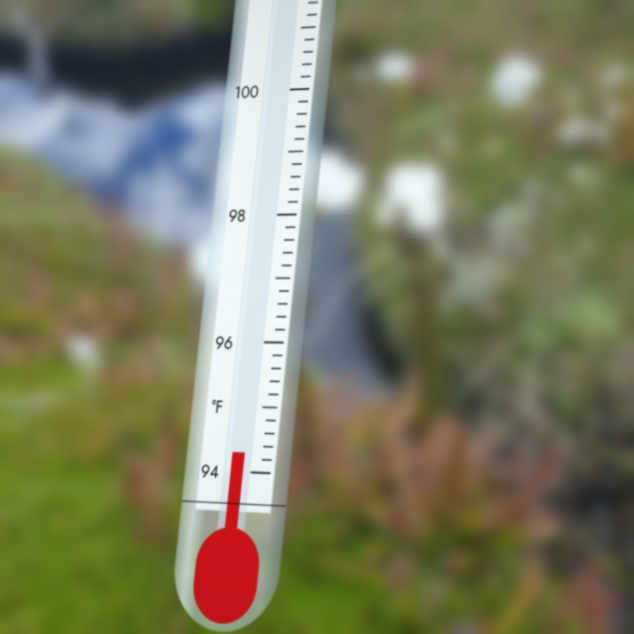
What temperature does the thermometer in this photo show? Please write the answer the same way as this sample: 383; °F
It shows 94.3; °F
